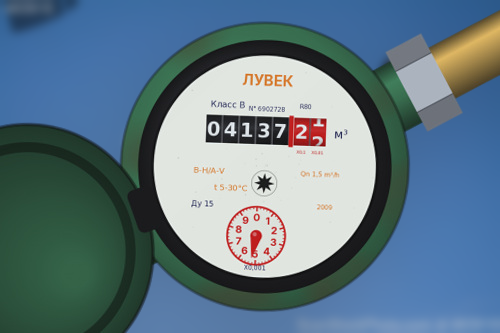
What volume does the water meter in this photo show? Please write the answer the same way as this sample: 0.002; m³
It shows 4137.215; m³
